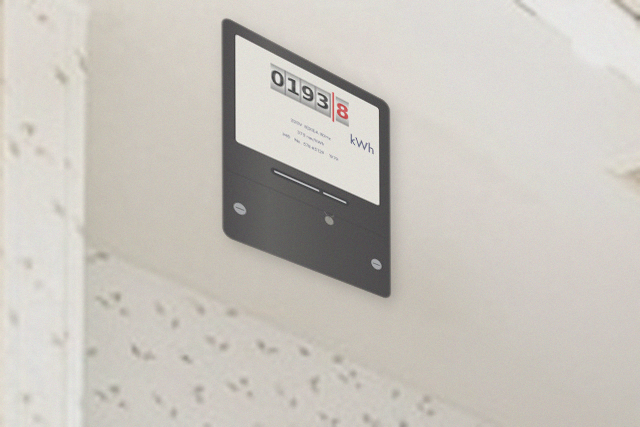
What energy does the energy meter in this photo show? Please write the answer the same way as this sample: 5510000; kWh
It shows 193.8; kWh
